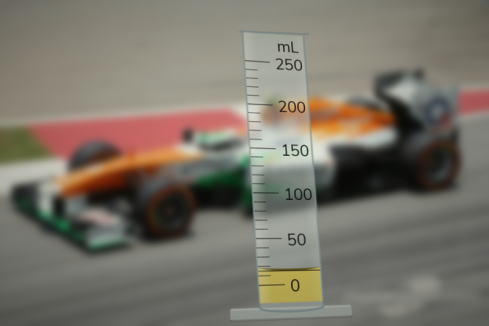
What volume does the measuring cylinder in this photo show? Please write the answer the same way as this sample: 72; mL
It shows 15; mL
